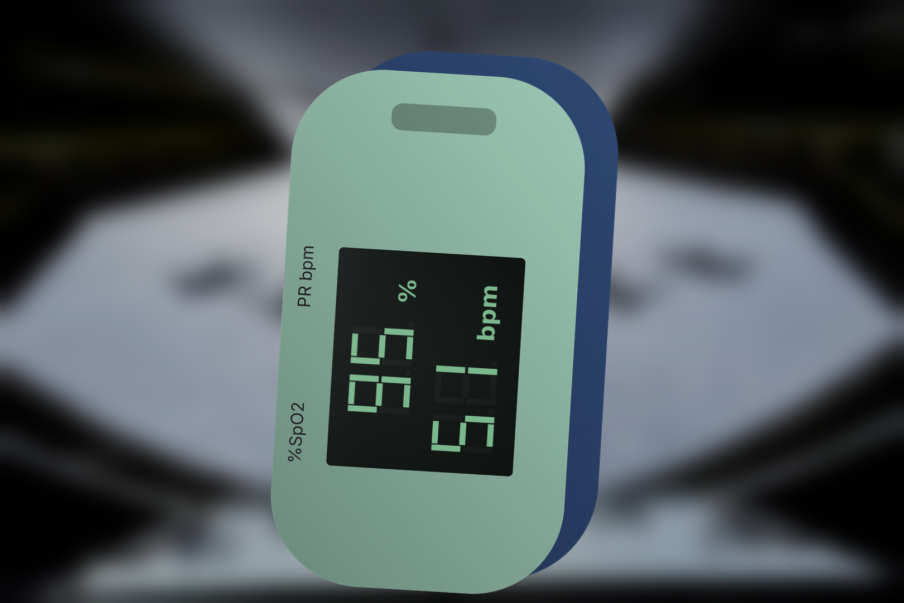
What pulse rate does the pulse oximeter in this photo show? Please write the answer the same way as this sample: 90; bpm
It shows 51; bpm
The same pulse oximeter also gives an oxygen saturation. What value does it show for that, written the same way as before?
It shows 95; %
